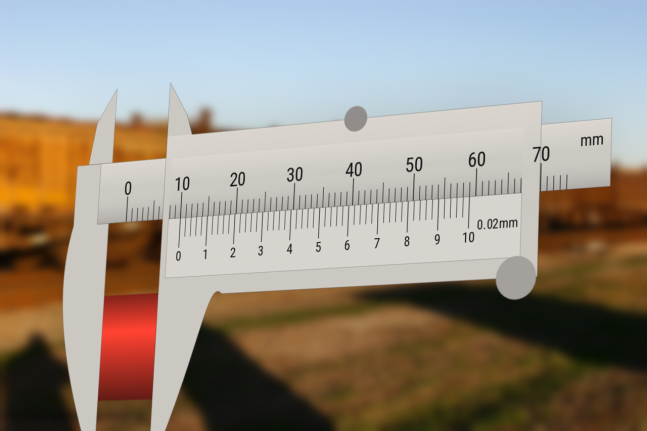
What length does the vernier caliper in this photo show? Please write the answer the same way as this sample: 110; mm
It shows 10.0; mm
